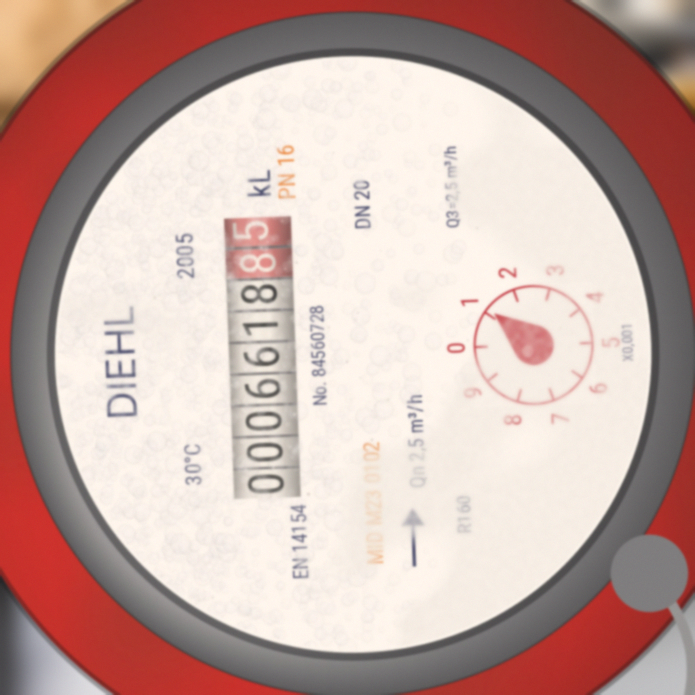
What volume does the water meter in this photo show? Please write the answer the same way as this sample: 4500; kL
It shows 6618.851; kL
